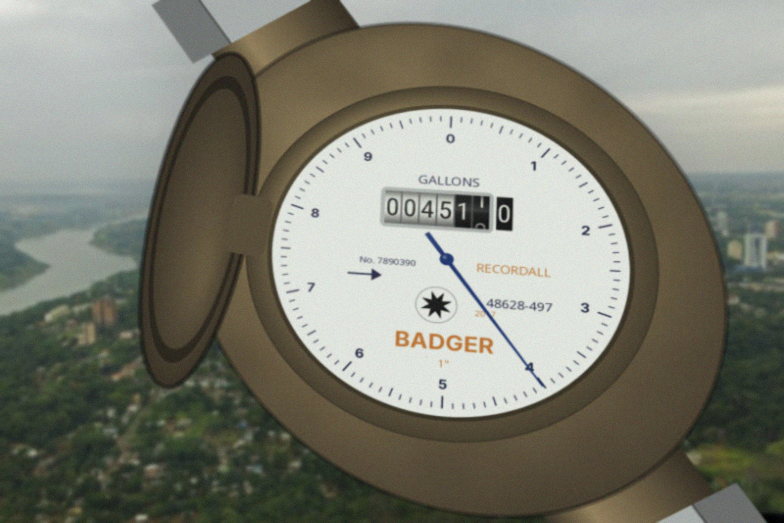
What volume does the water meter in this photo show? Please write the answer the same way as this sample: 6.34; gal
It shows 45114.0; gal
